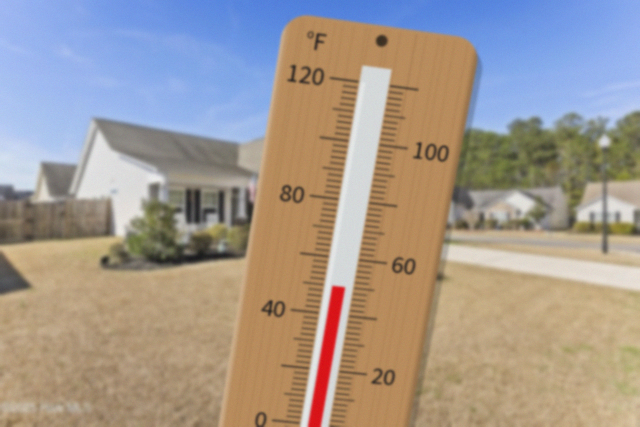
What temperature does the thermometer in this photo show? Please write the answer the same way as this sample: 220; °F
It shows 50; °F
